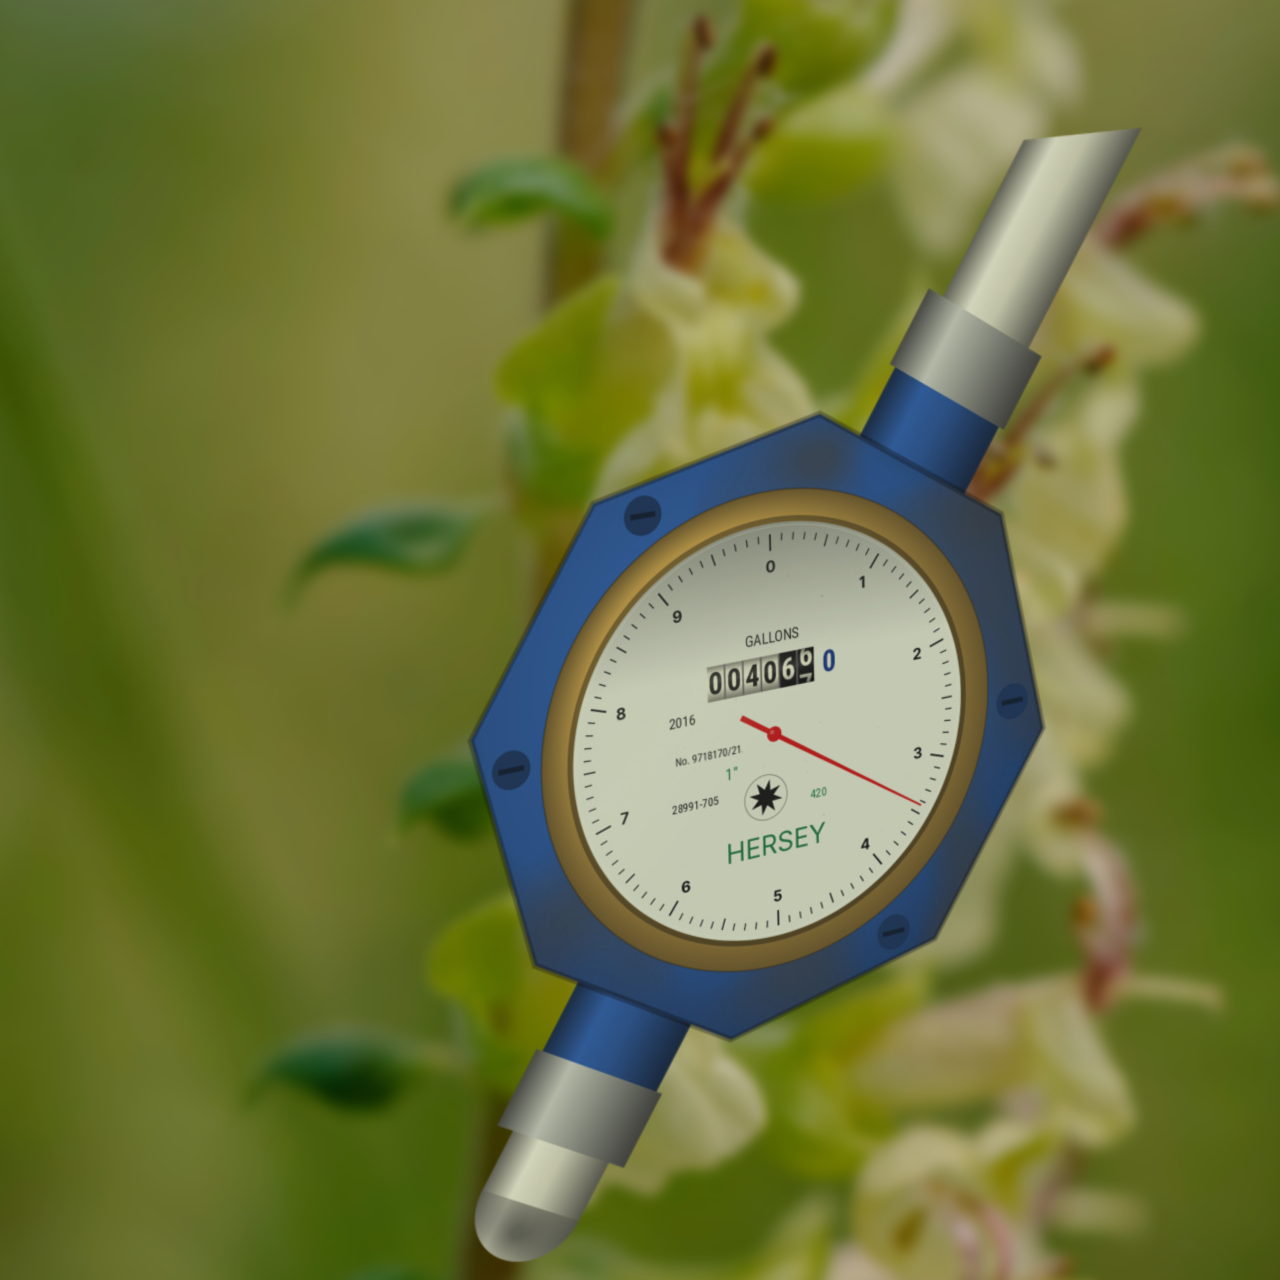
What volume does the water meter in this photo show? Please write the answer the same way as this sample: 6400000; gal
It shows 40663.4; gal
